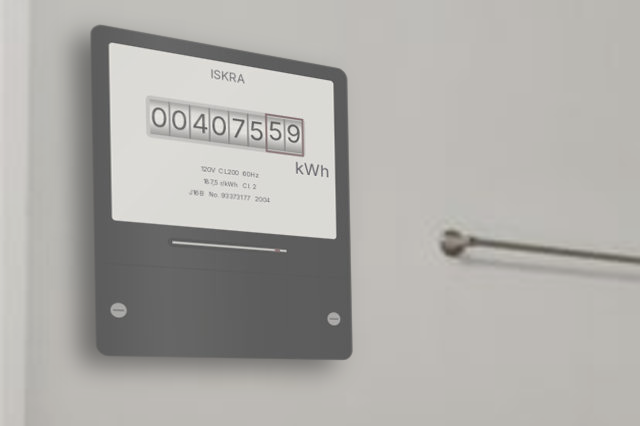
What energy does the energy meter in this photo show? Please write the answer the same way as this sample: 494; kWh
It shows 4075.59; kWh
